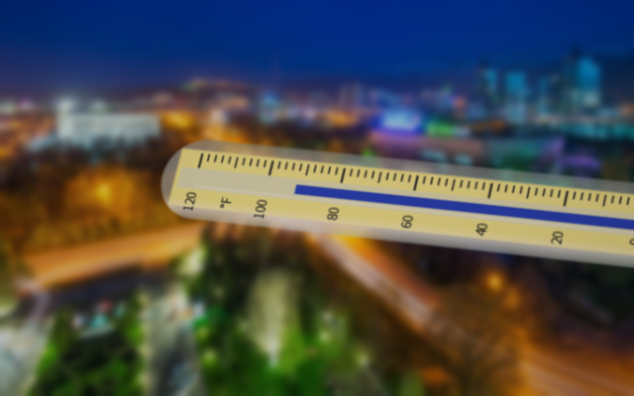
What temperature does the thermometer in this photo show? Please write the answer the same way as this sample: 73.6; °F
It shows 92; °F
